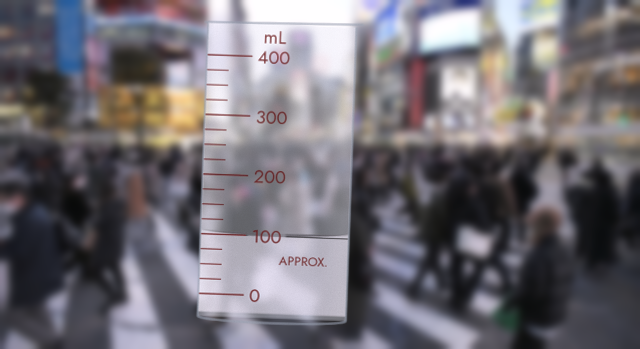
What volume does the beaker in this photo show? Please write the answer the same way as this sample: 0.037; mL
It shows 100; mL
